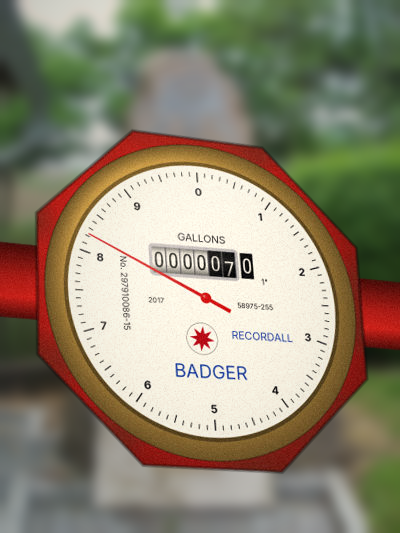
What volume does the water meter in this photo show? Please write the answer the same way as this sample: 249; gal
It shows 68.2; gal
